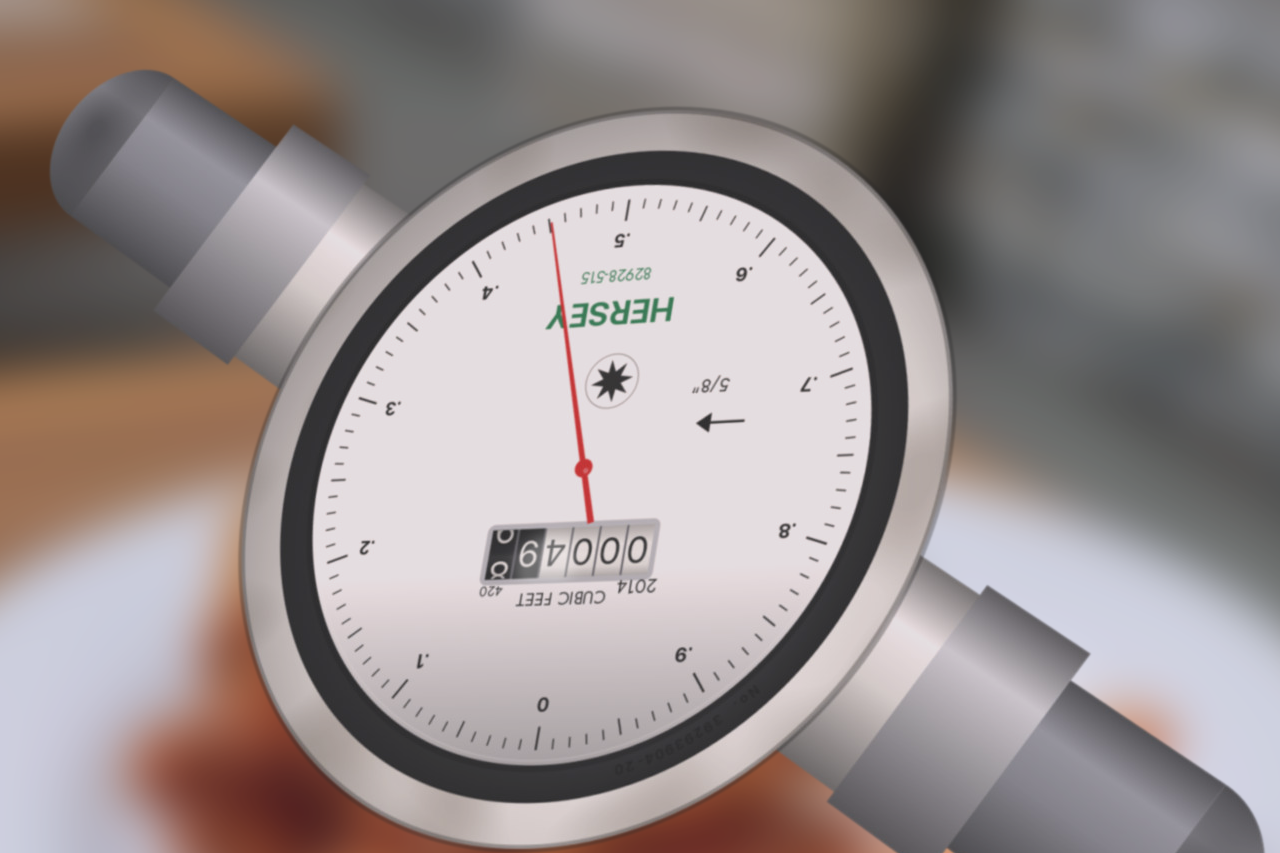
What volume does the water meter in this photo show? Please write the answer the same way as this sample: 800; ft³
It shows 498.45; ft³
